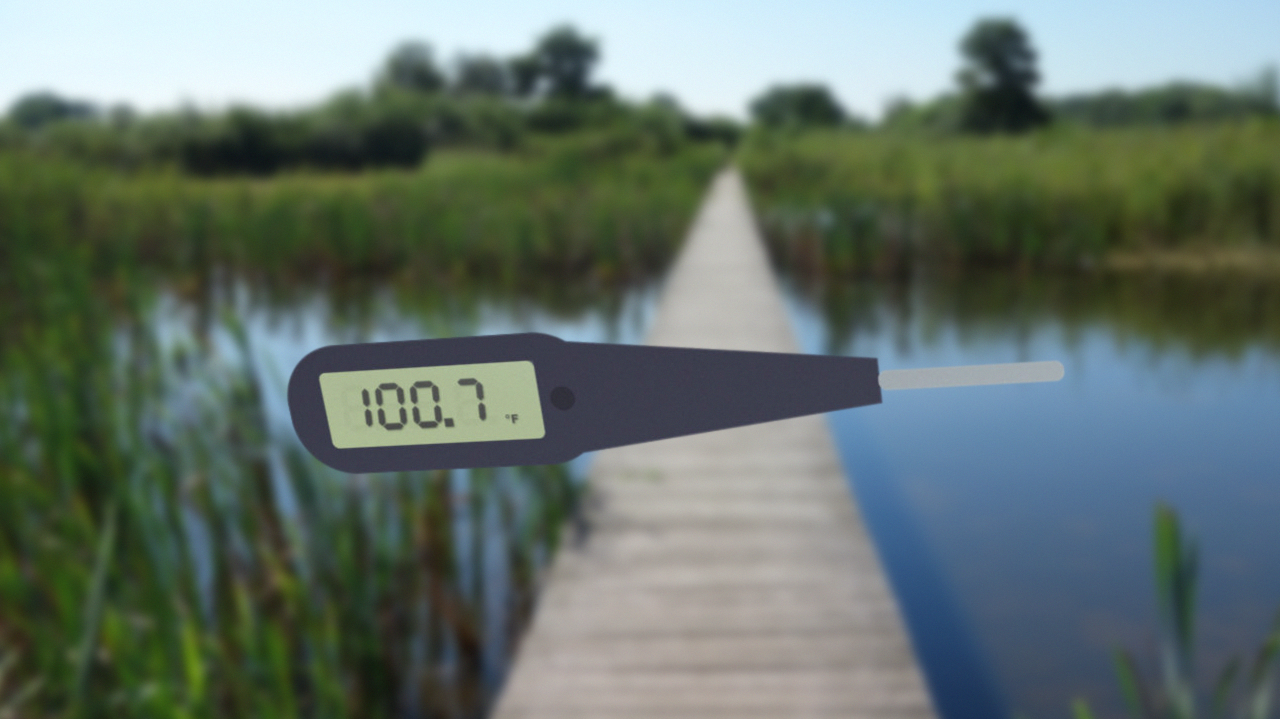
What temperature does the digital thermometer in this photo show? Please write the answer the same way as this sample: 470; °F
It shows 100.7; °F
